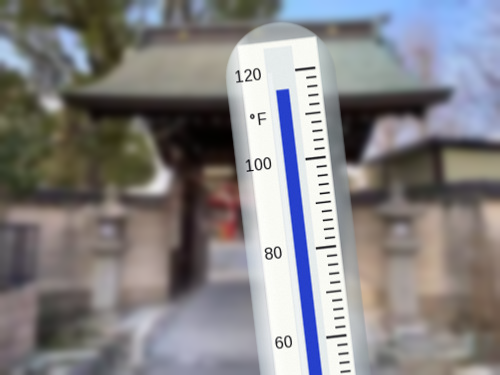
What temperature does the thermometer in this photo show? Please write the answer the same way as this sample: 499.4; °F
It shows 116; °F
